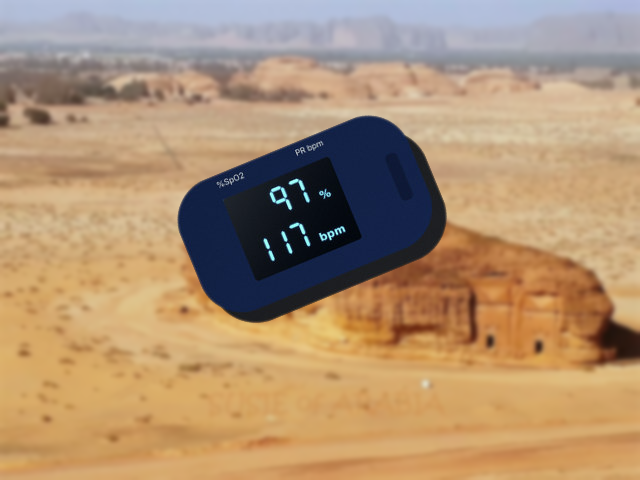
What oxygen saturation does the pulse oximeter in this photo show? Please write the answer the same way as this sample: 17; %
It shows 97; %
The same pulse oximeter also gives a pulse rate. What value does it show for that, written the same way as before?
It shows 117; bpm
